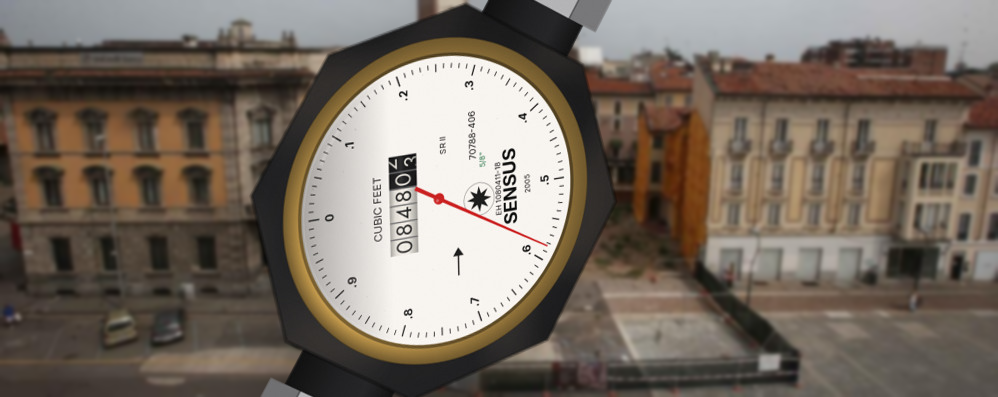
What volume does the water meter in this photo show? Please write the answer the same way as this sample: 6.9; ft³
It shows 84802.58; ft³
